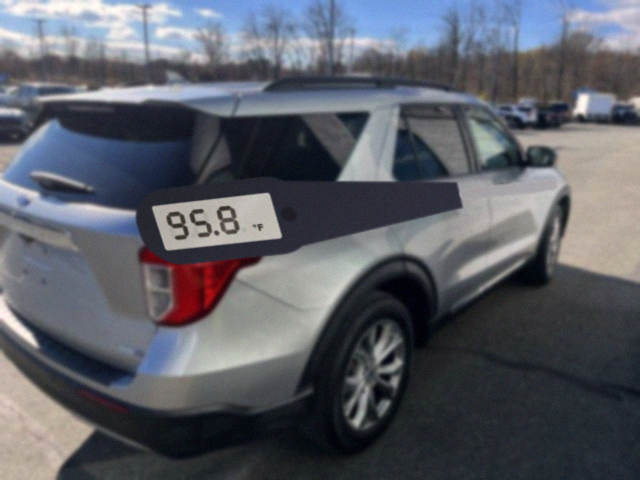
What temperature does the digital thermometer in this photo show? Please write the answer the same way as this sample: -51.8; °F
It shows 95.8; °F
